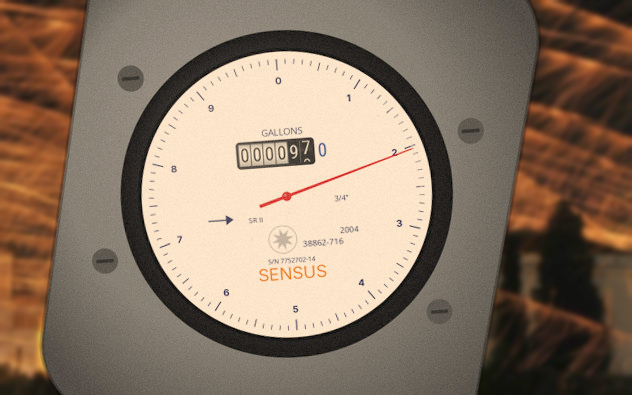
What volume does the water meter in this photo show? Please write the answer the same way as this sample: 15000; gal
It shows 972.0; gal
